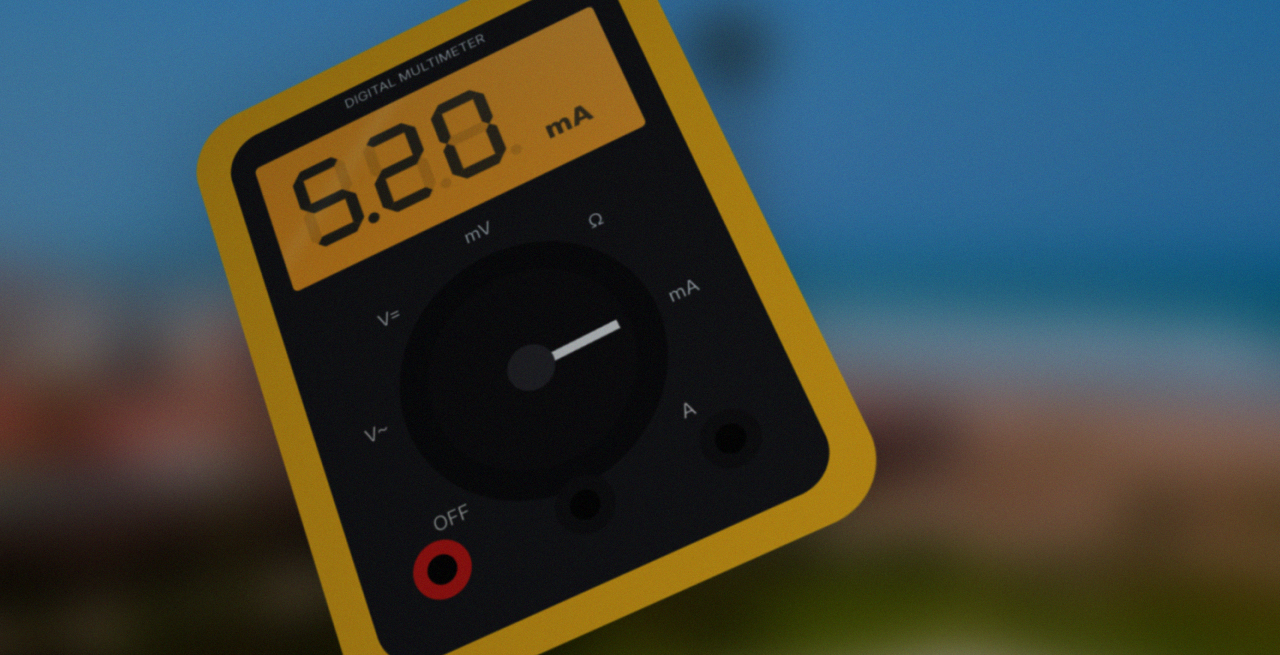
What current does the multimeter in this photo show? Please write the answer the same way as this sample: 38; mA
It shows 5.20; mA
